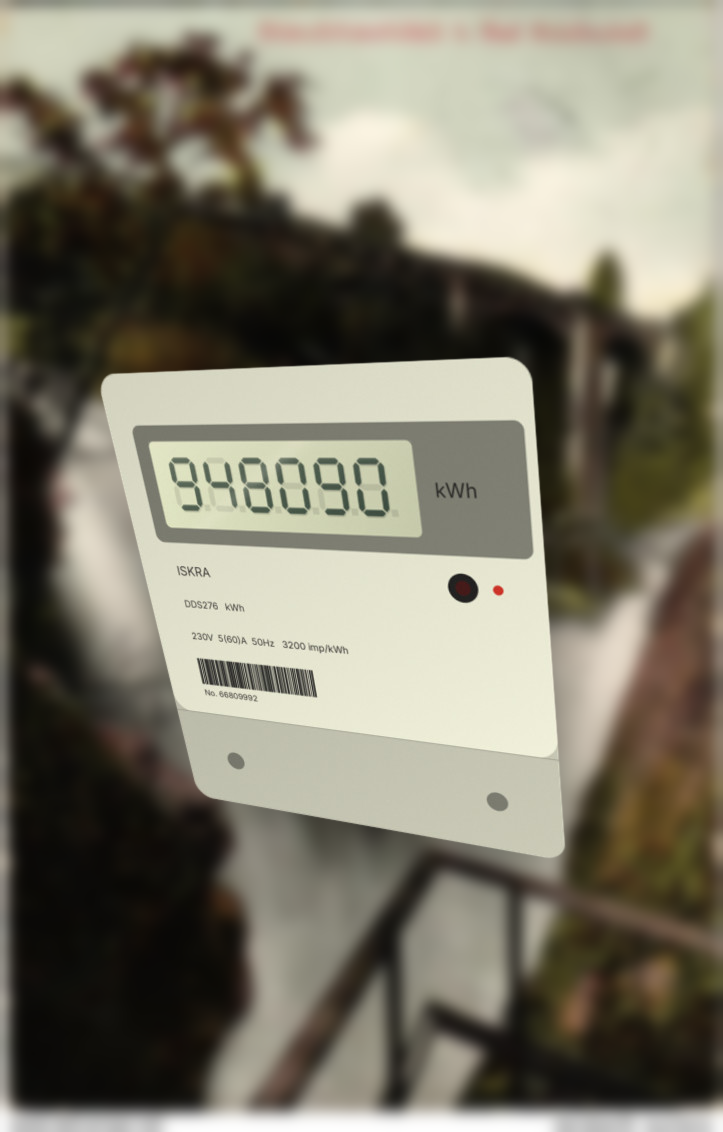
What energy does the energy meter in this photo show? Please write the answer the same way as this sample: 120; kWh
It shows 948090; kWh
